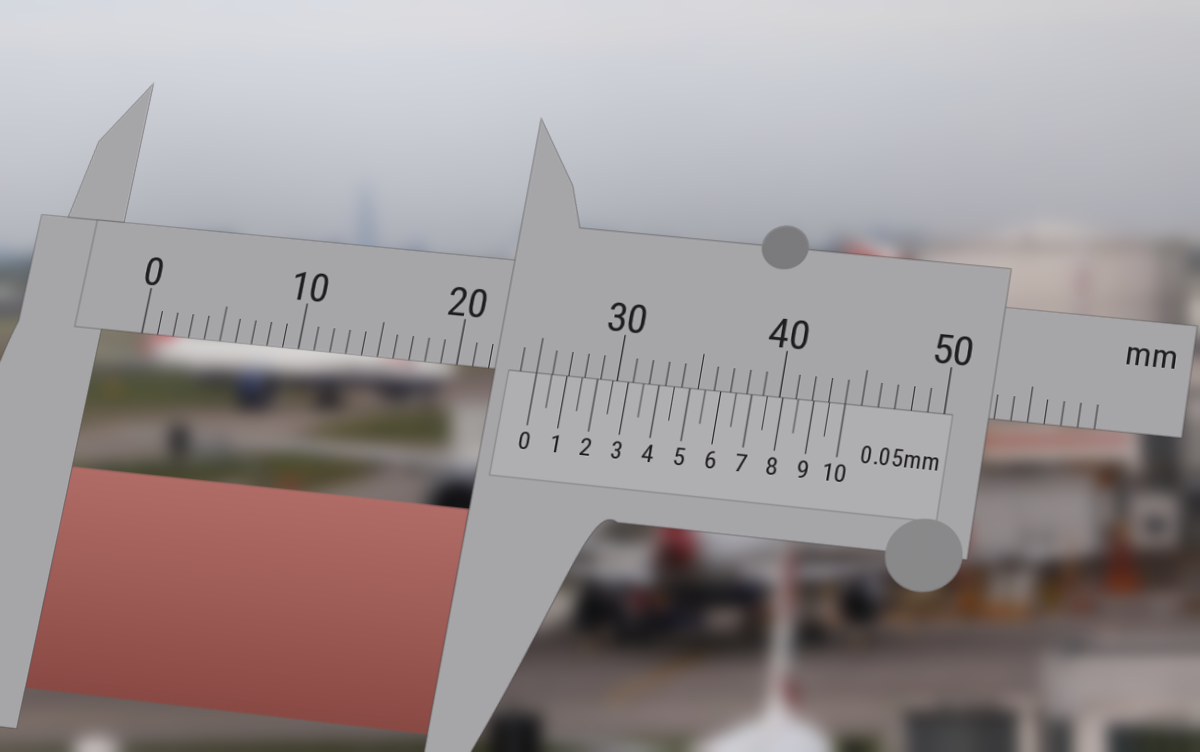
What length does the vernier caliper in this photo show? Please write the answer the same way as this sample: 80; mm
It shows 25.0; mm
